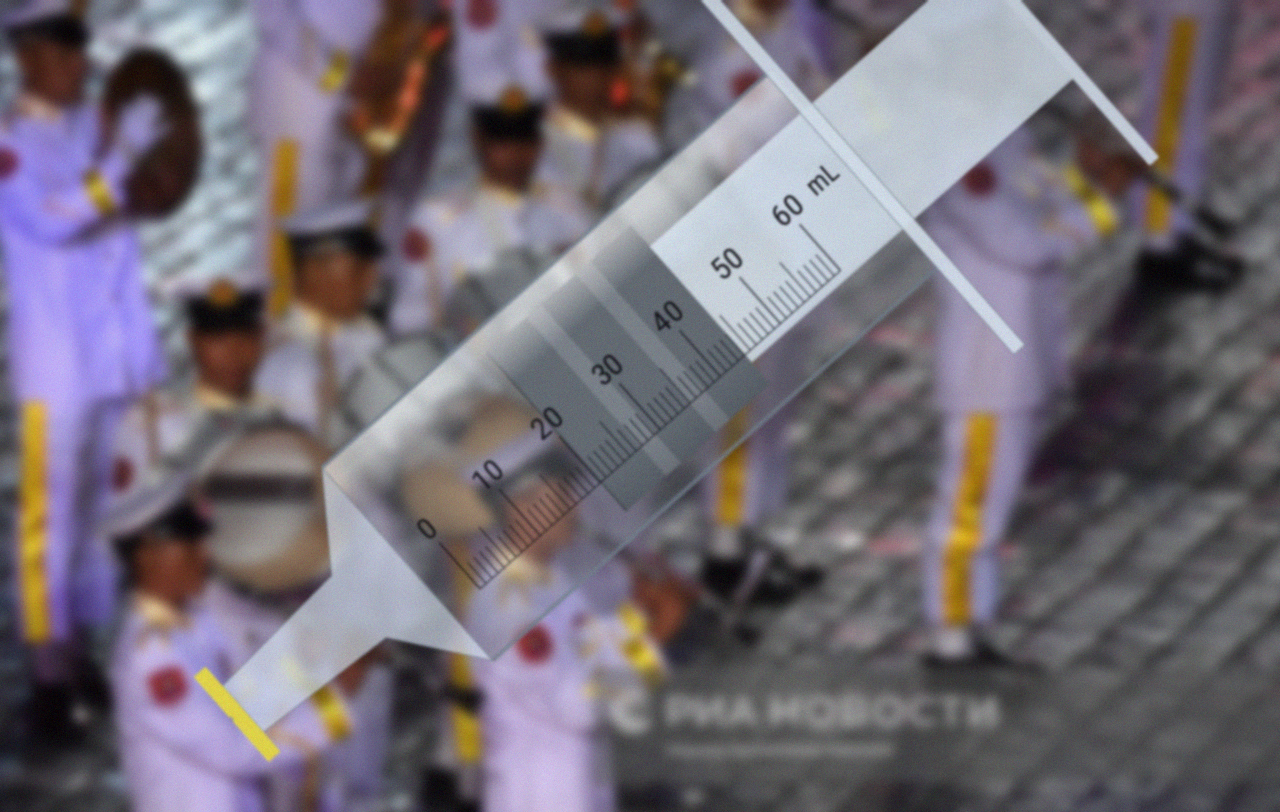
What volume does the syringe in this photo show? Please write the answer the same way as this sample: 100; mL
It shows 20; mL
